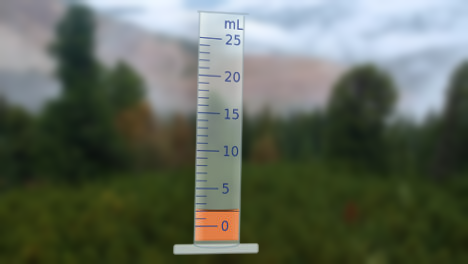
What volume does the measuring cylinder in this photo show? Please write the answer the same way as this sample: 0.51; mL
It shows 2; mL
